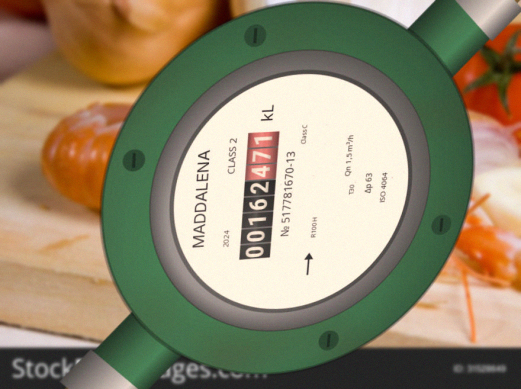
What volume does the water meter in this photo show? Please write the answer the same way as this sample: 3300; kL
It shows 162.471; kL
